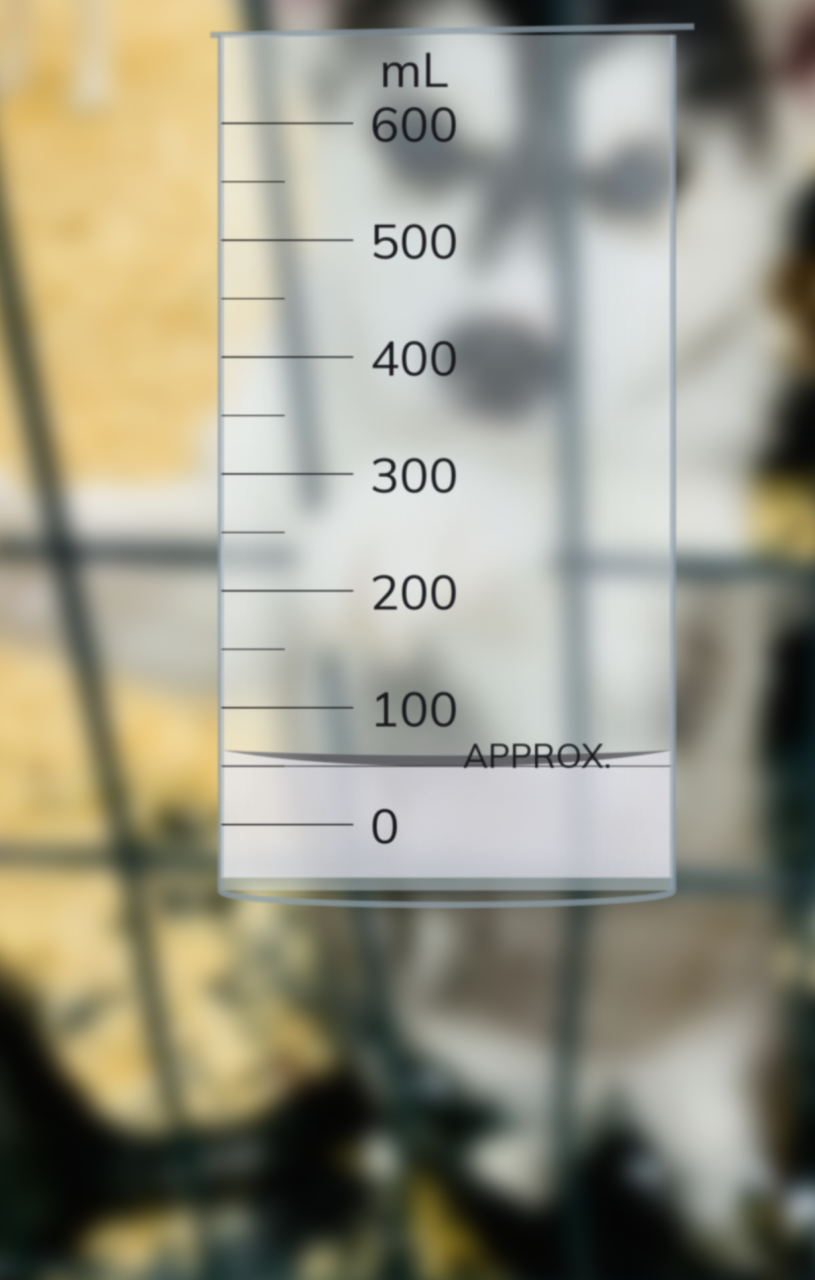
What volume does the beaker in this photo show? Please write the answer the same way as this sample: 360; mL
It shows 50; mL
